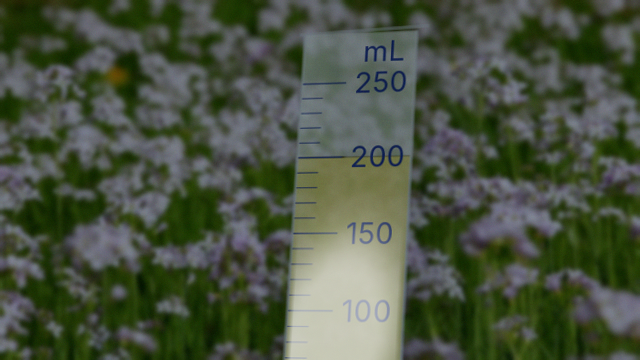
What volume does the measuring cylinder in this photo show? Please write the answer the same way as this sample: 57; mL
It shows 200; mL
